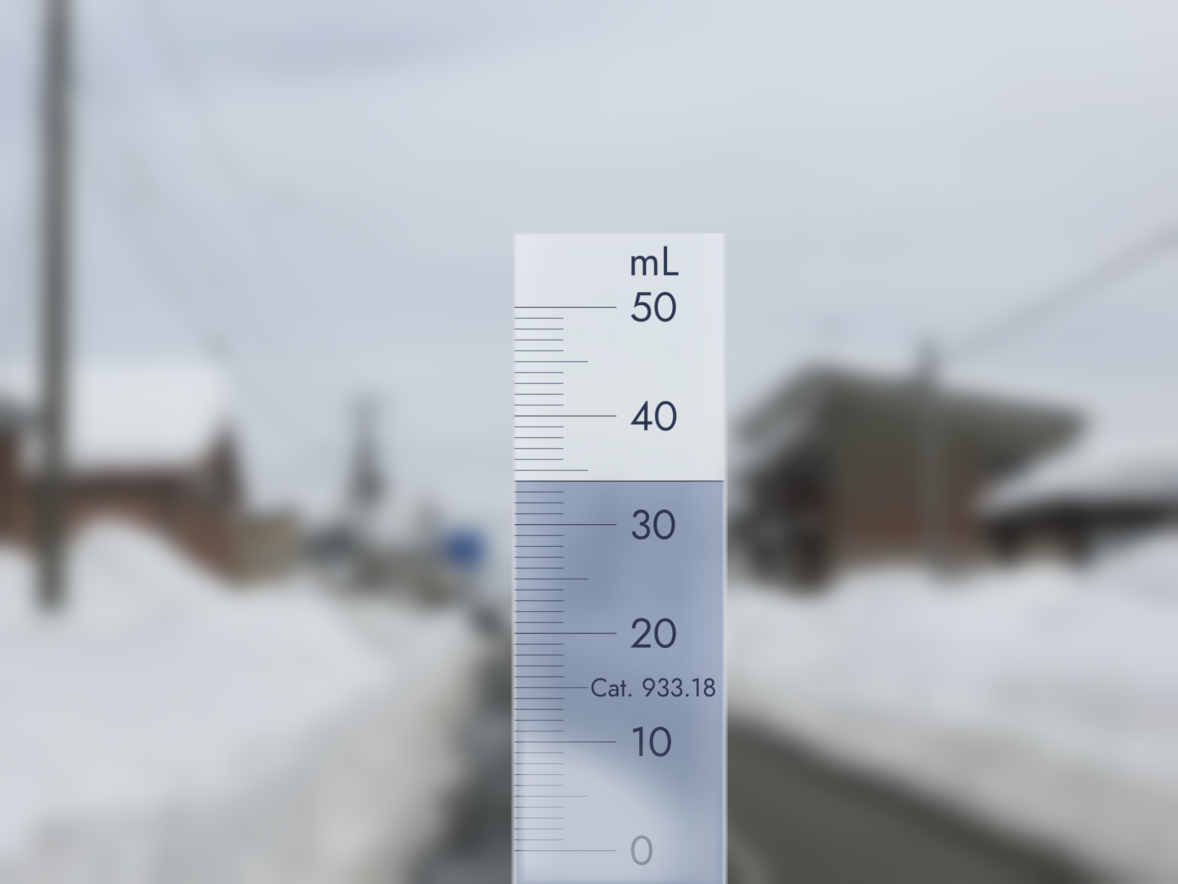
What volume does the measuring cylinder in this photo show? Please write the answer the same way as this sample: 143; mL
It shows 34; mL
